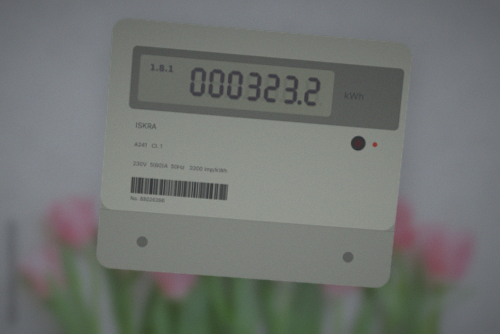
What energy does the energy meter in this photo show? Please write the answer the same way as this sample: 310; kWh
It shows 323.2; kWh
